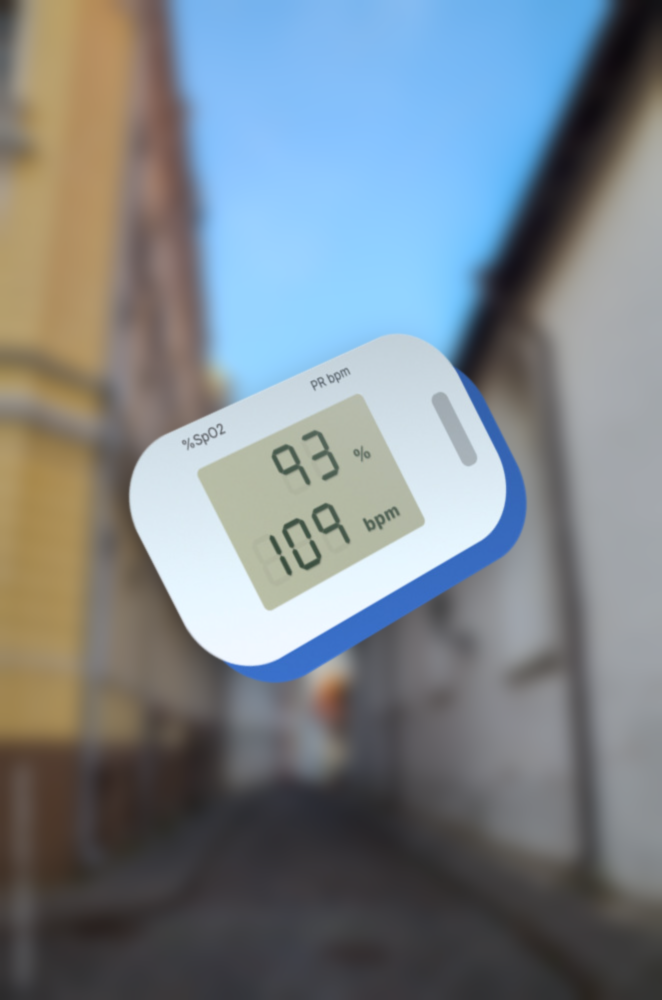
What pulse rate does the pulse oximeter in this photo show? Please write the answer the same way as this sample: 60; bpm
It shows 109; bpm
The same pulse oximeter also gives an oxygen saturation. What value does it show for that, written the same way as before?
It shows 93; %
